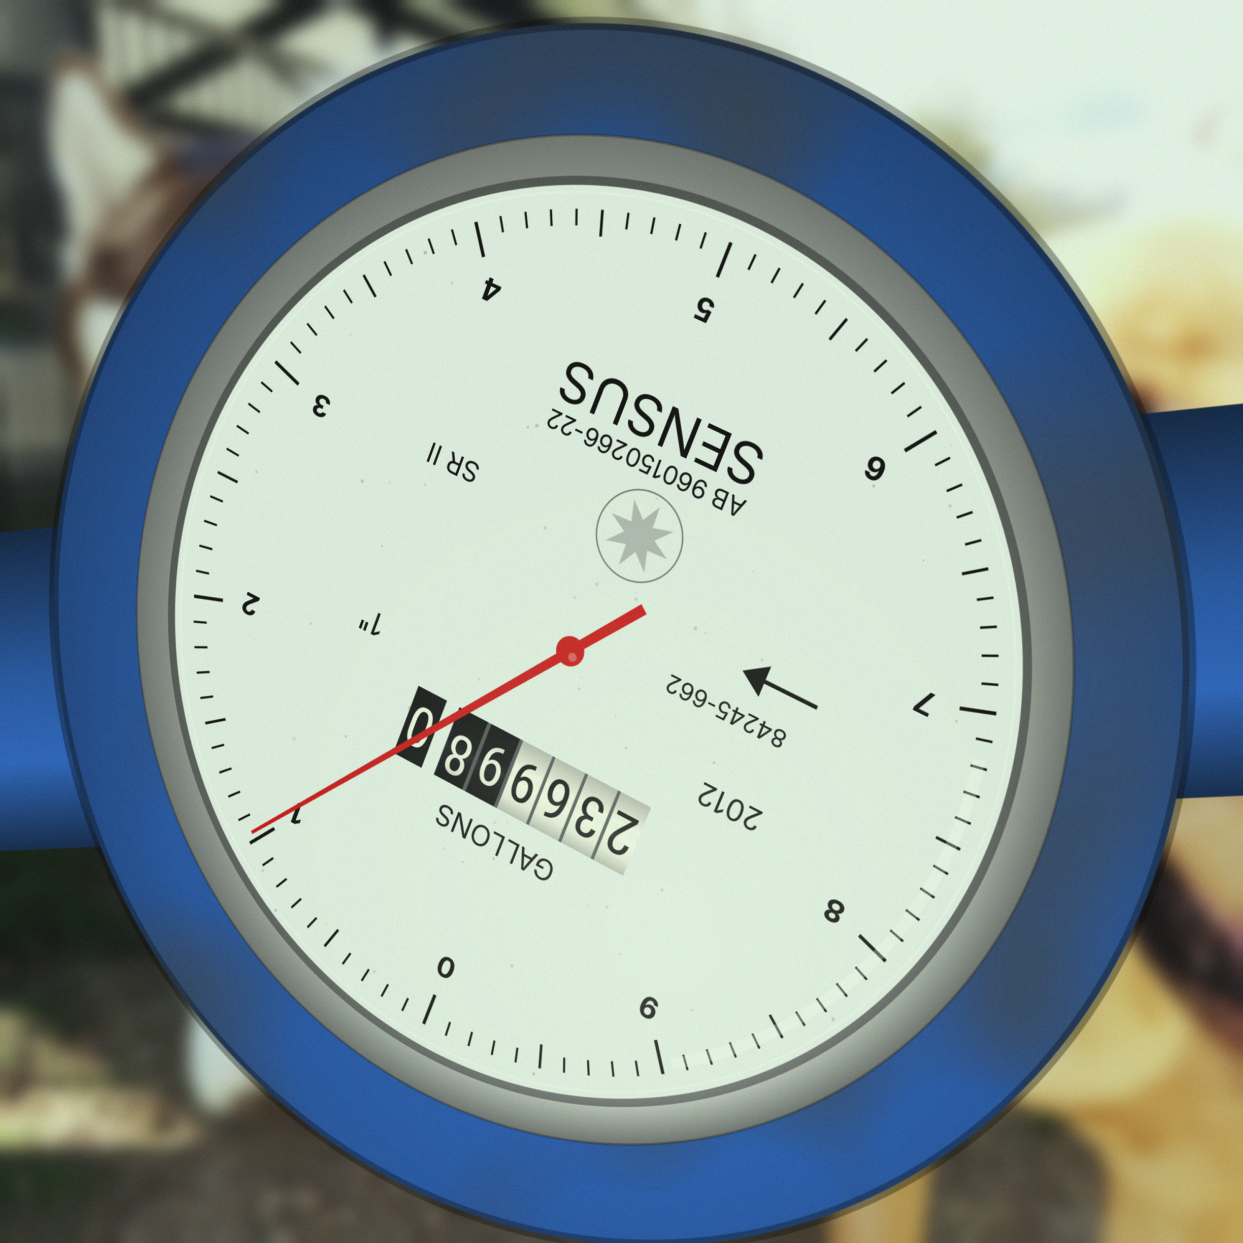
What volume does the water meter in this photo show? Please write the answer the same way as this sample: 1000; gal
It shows 2369981.0; gal
